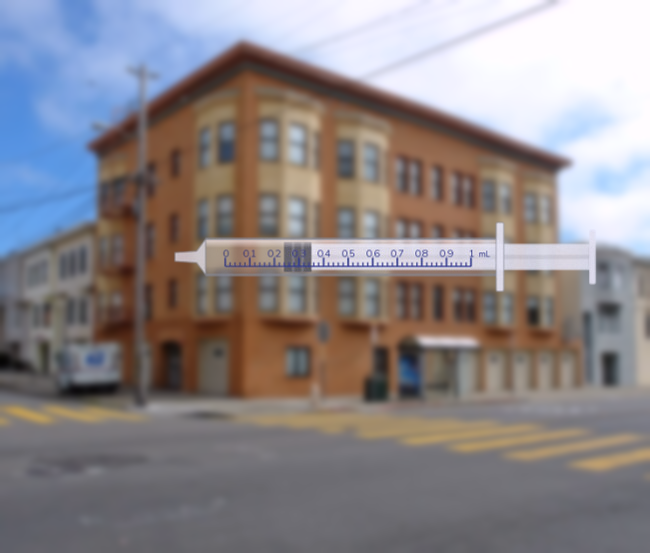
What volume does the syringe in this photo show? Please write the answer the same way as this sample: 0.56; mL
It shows 0.24; mL
